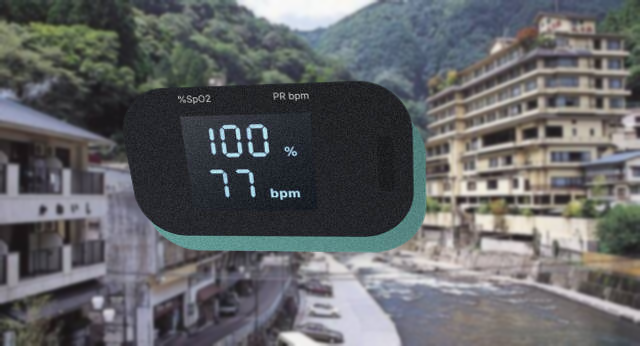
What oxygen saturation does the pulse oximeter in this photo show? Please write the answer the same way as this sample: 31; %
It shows 100; %
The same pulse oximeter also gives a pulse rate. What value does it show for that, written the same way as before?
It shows 77; bpm
